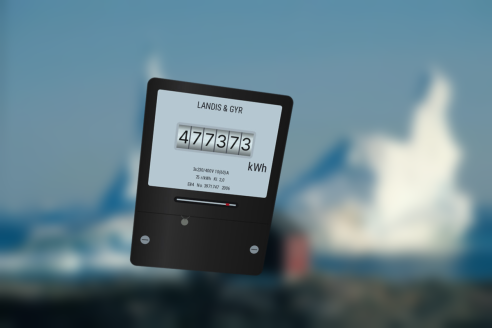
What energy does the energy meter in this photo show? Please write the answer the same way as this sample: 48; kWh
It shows 477373; kWh
